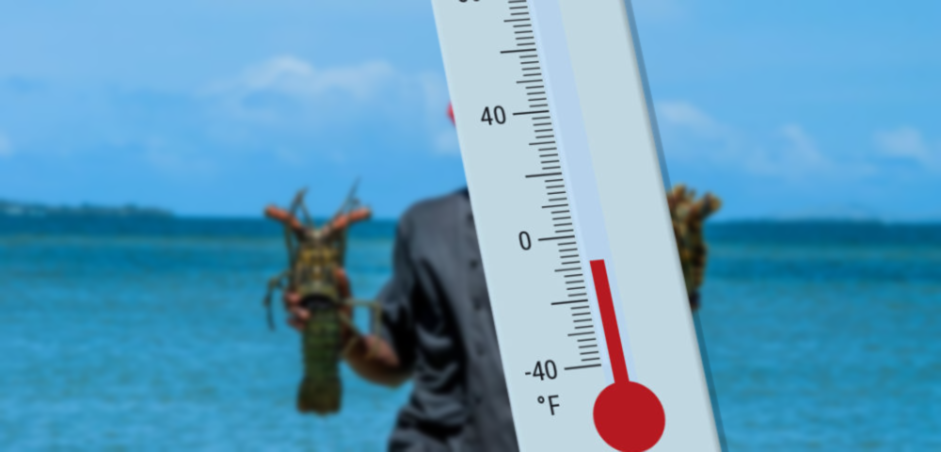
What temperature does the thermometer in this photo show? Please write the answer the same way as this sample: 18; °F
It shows -8; °F
